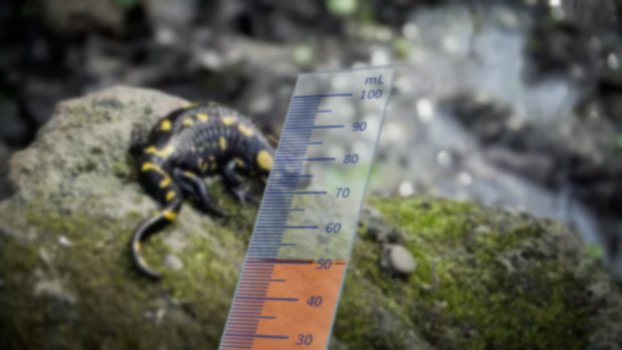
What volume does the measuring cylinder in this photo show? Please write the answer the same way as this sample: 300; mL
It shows 50; mL
